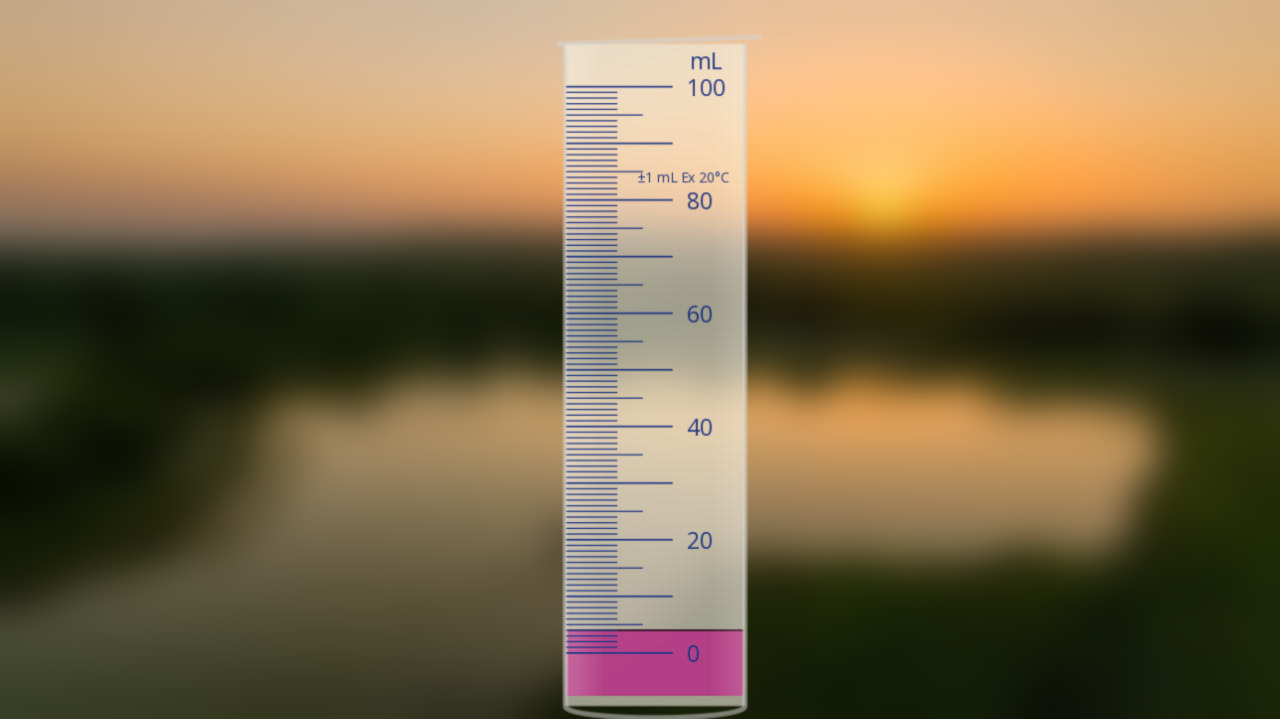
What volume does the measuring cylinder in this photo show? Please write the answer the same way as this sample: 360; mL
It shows 4; mL
